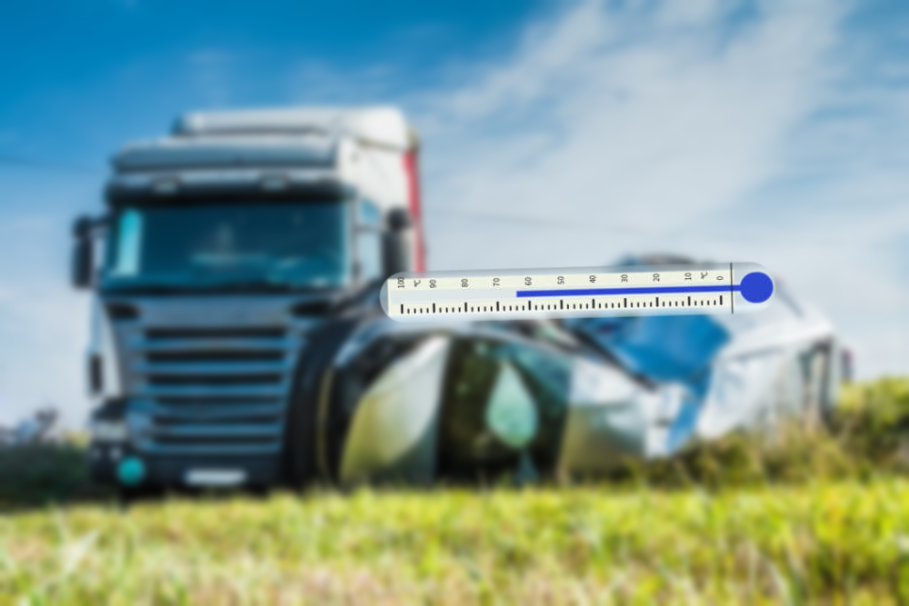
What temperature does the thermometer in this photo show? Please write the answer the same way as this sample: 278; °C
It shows 64; °C
